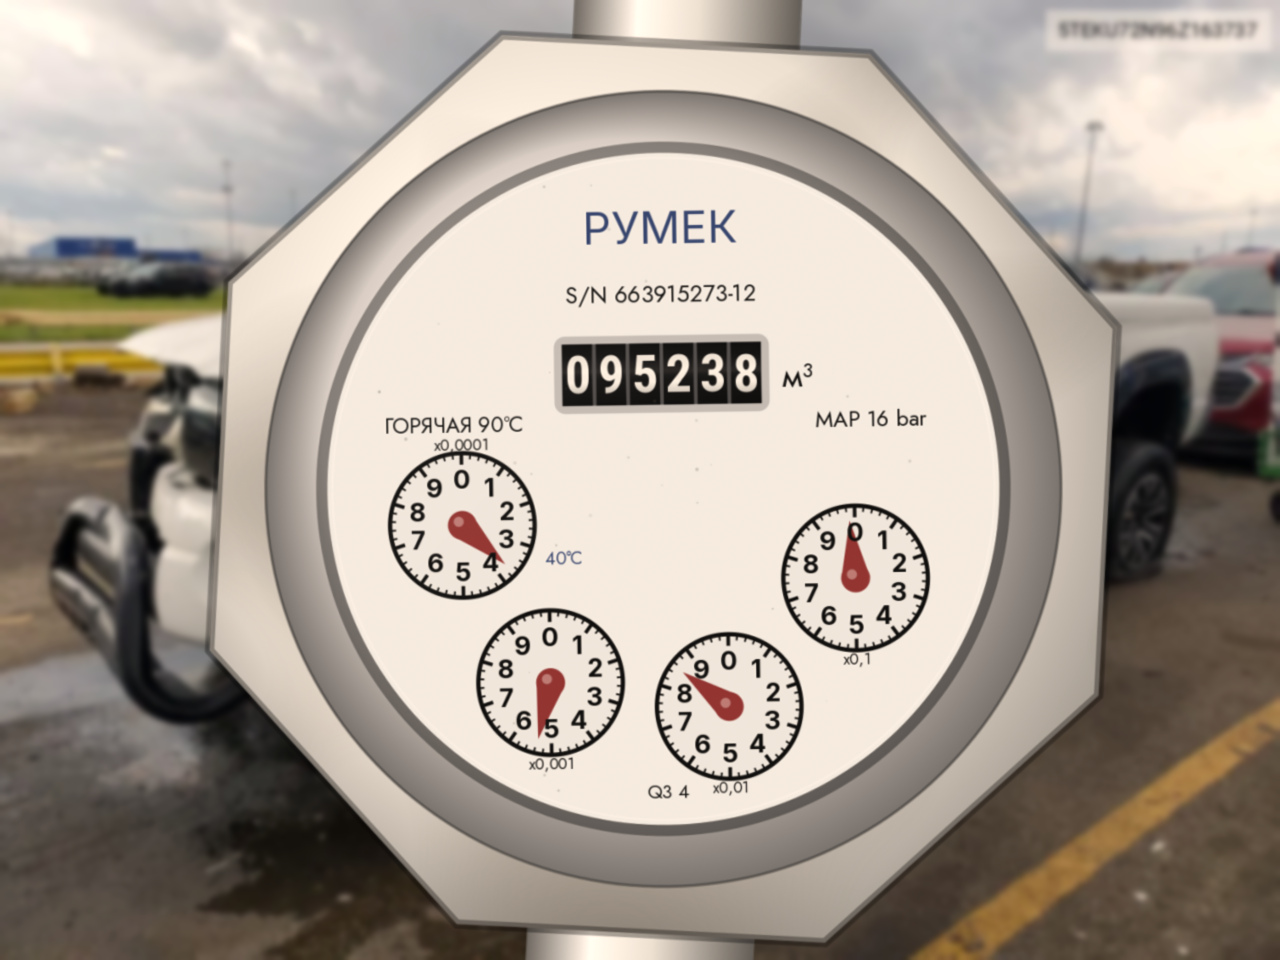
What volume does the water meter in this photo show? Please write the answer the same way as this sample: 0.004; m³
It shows 95237.9853; m³
